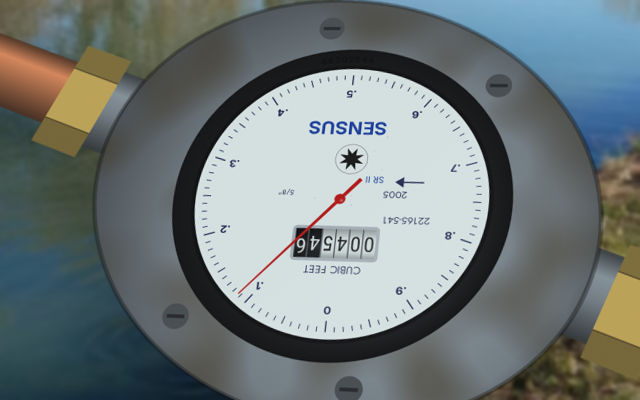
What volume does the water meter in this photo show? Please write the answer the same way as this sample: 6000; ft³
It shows 4546.11; ft³
